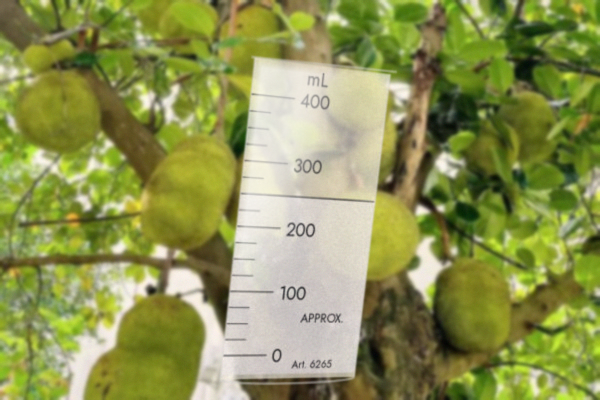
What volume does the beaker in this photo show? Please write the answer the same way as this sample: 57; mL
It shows 250; mL
